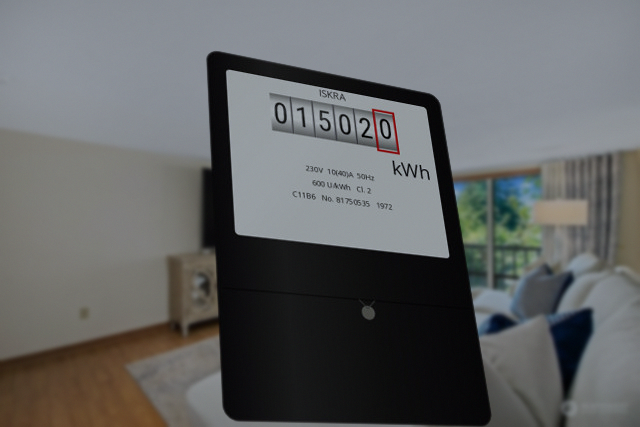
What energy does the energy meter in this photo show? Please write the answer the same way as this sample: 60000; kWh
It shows 1502.0; kWh
